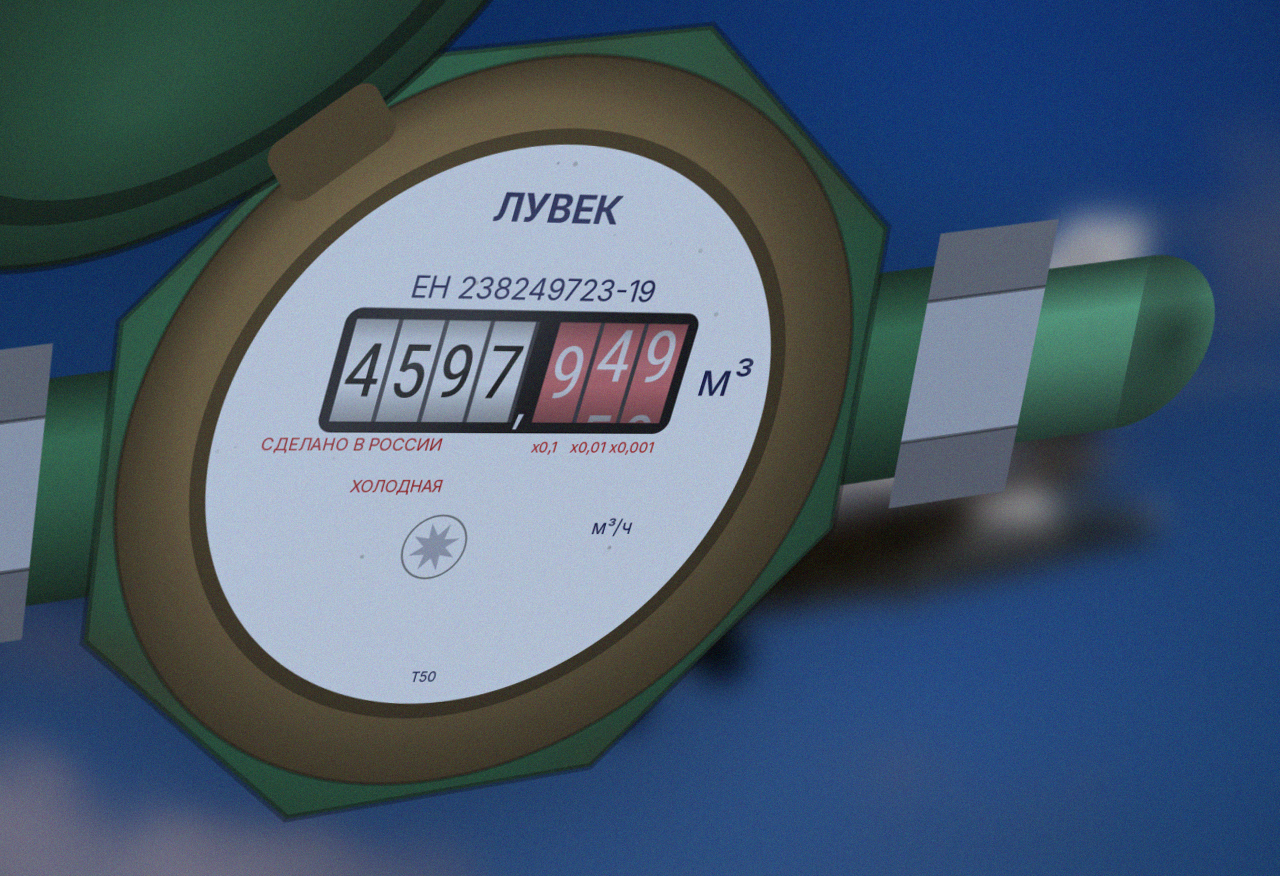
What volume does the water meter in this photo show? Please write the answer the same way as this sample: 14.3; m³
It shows 4597.949; m³
